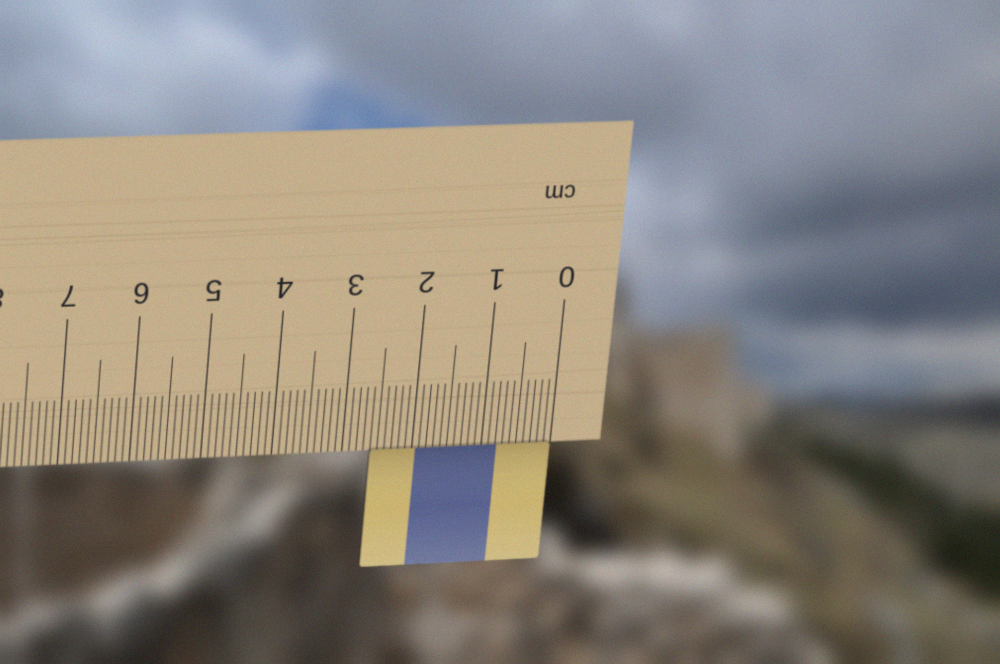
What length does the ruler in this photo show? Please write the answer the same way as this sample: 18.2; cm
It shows 2.6; cm
